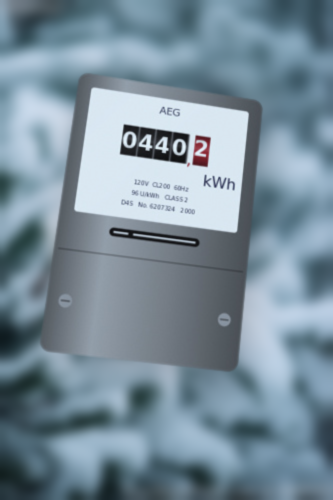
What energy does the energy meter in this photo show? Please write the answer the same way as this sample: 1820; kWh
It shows 440.2; kWh
